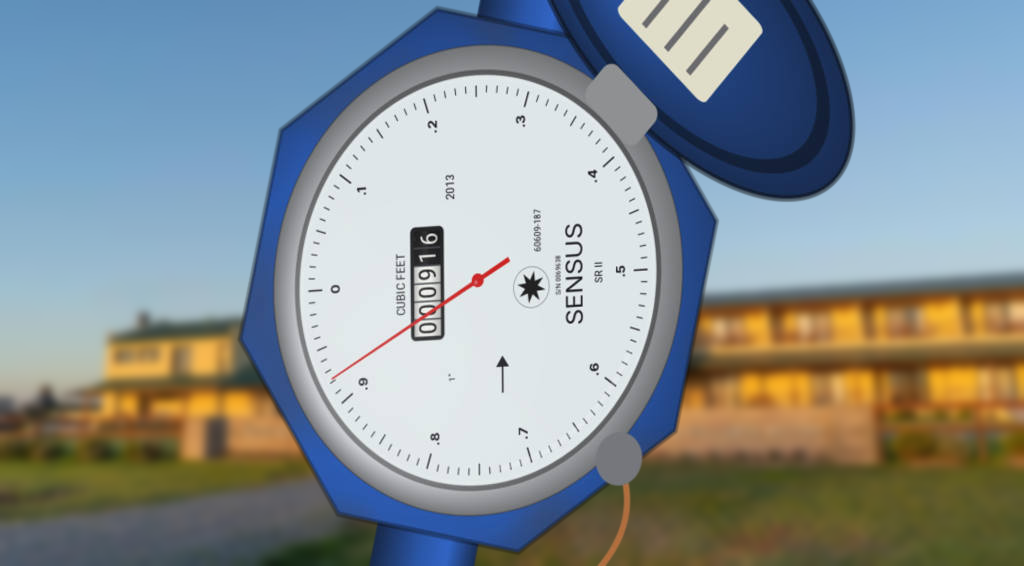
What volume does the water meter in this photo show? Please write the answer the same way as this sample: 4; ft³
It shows 915.92; ft³
